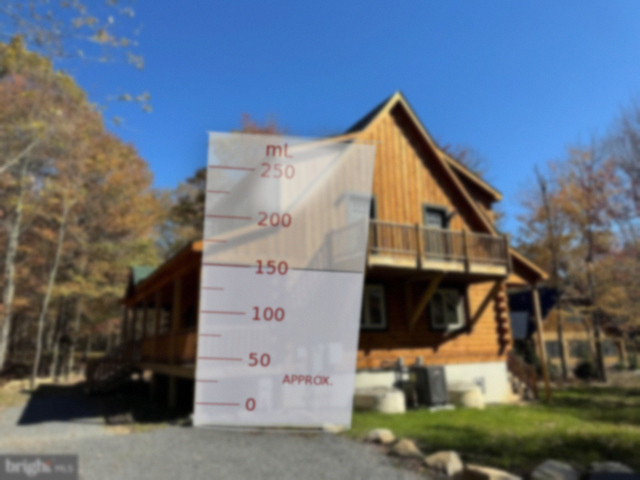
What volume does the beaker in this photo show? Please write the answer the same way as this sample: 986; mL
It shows 150; mL
